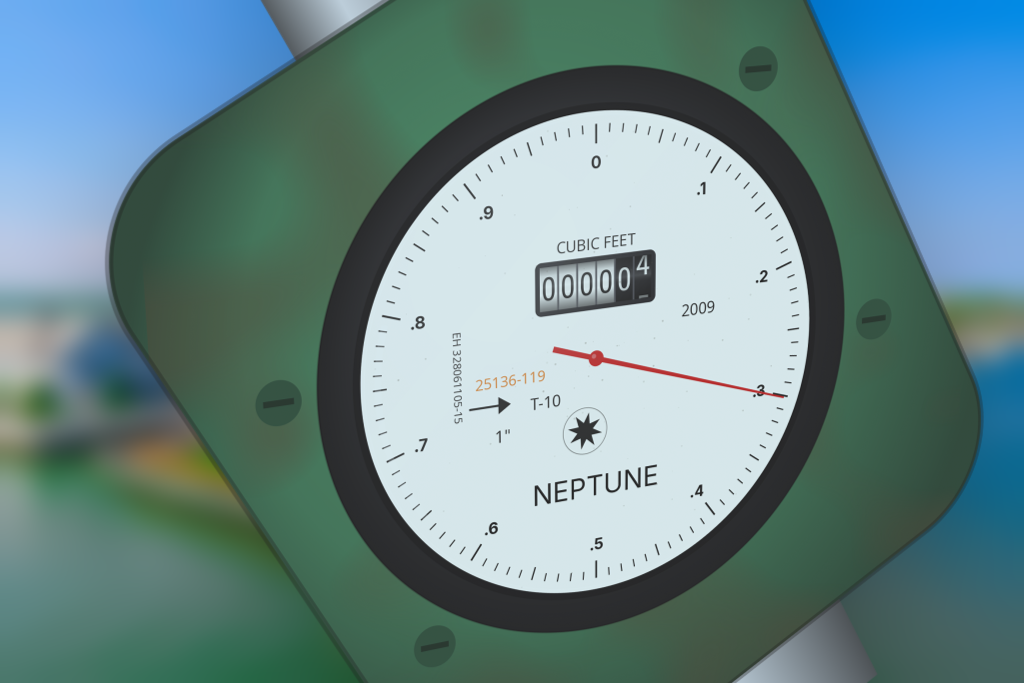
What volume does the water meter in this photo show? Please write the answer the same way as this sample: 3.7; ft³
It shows 4.30; ft³
